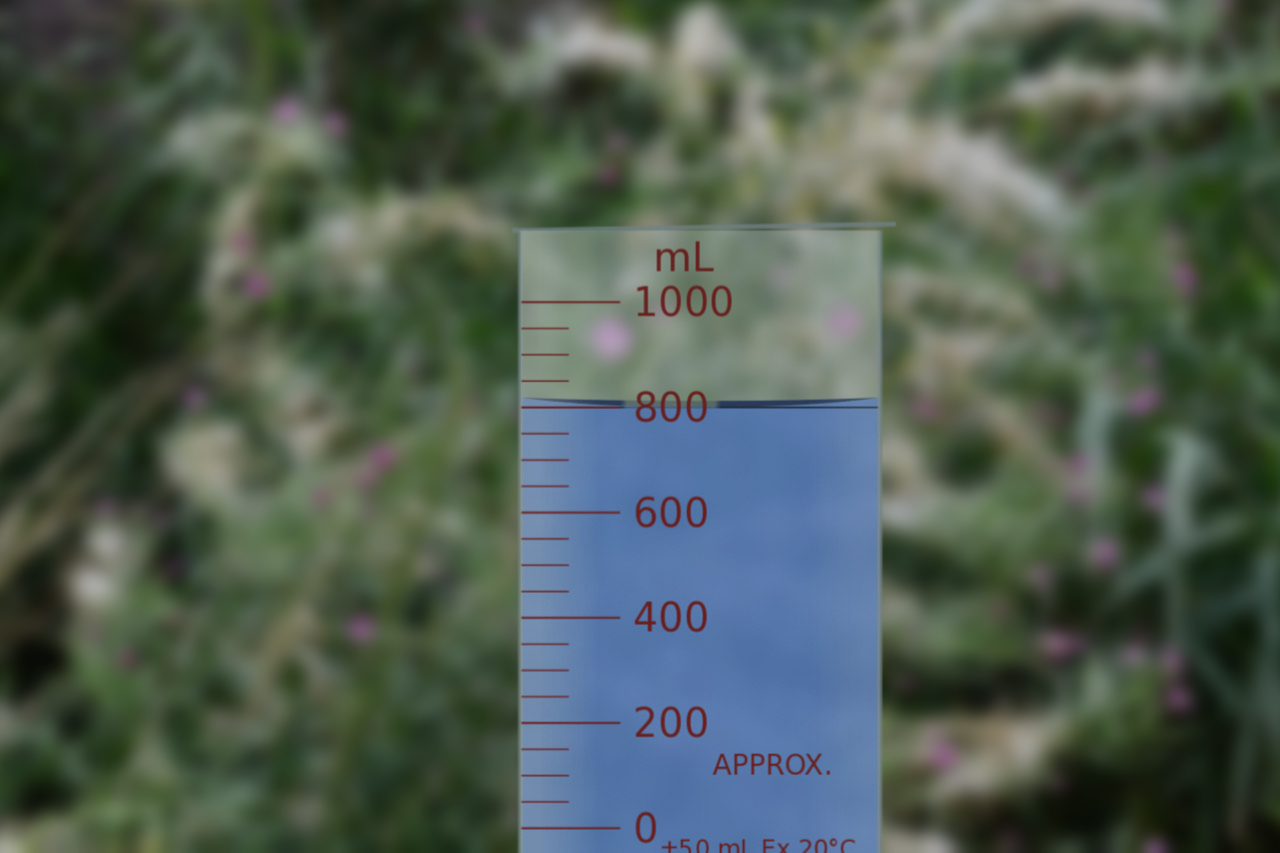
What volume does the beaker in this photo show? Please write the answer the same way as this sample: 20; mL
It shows 800; mL
